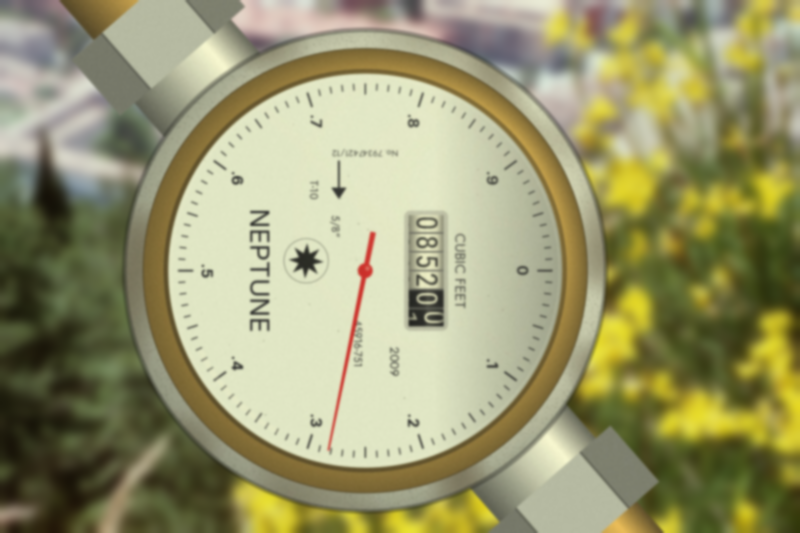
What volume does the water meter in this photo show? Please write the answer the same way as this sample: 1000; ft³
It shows 85200.28; ft³
